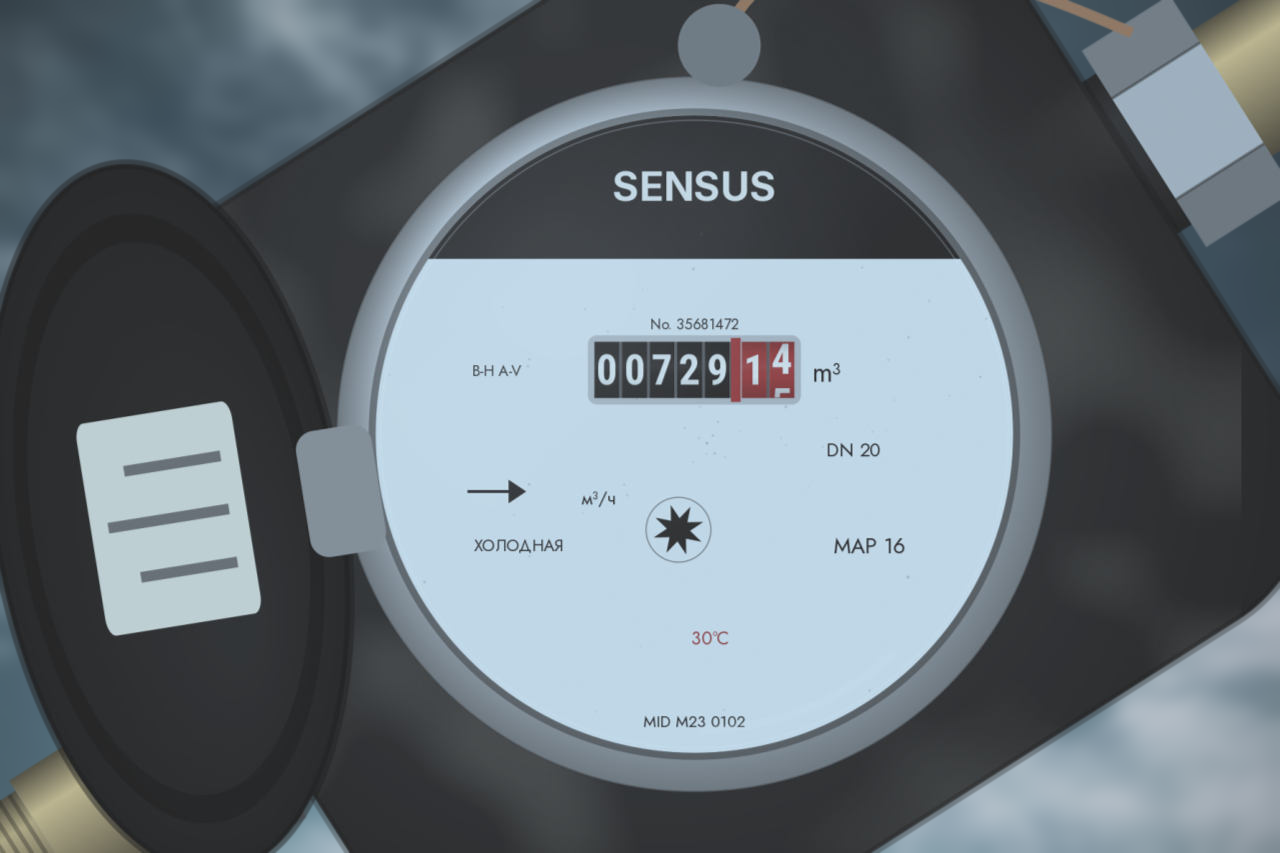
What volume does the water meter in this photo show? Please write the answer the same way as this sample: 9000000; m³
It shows 729.14; m³
